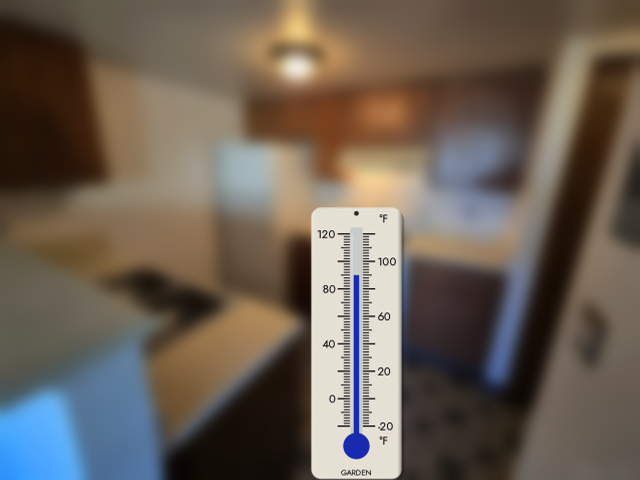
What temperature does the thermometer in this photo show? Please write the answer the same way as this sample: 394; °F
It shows 90; °F
